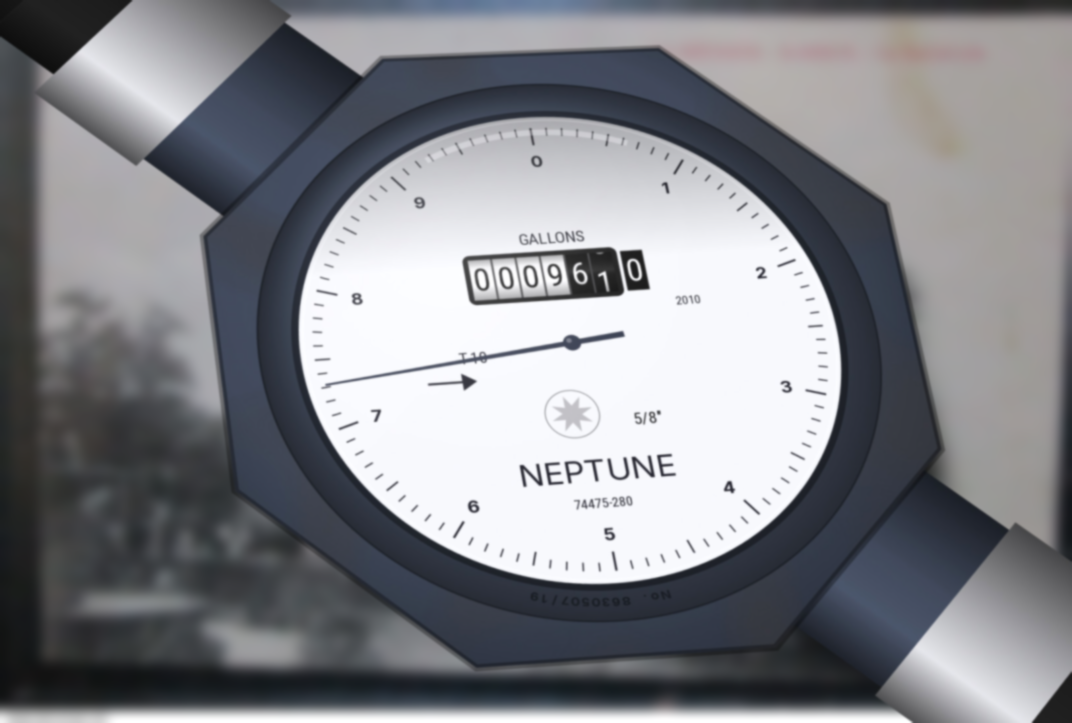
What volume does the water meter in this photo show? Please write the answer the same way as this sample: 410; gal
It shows 9607.3; gal
